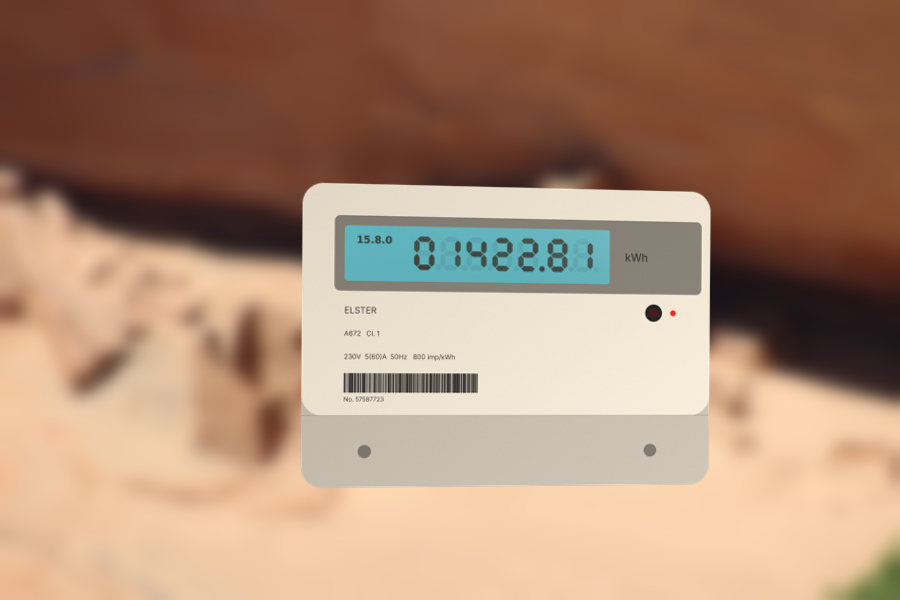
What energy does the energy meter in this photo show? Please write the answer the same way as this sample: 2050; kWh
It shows 1422.81; kWh
